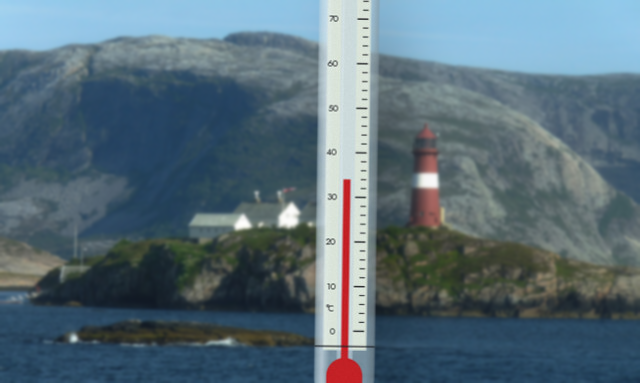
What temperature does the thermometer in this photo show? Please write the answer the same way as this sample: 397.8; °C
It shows 34; °C
